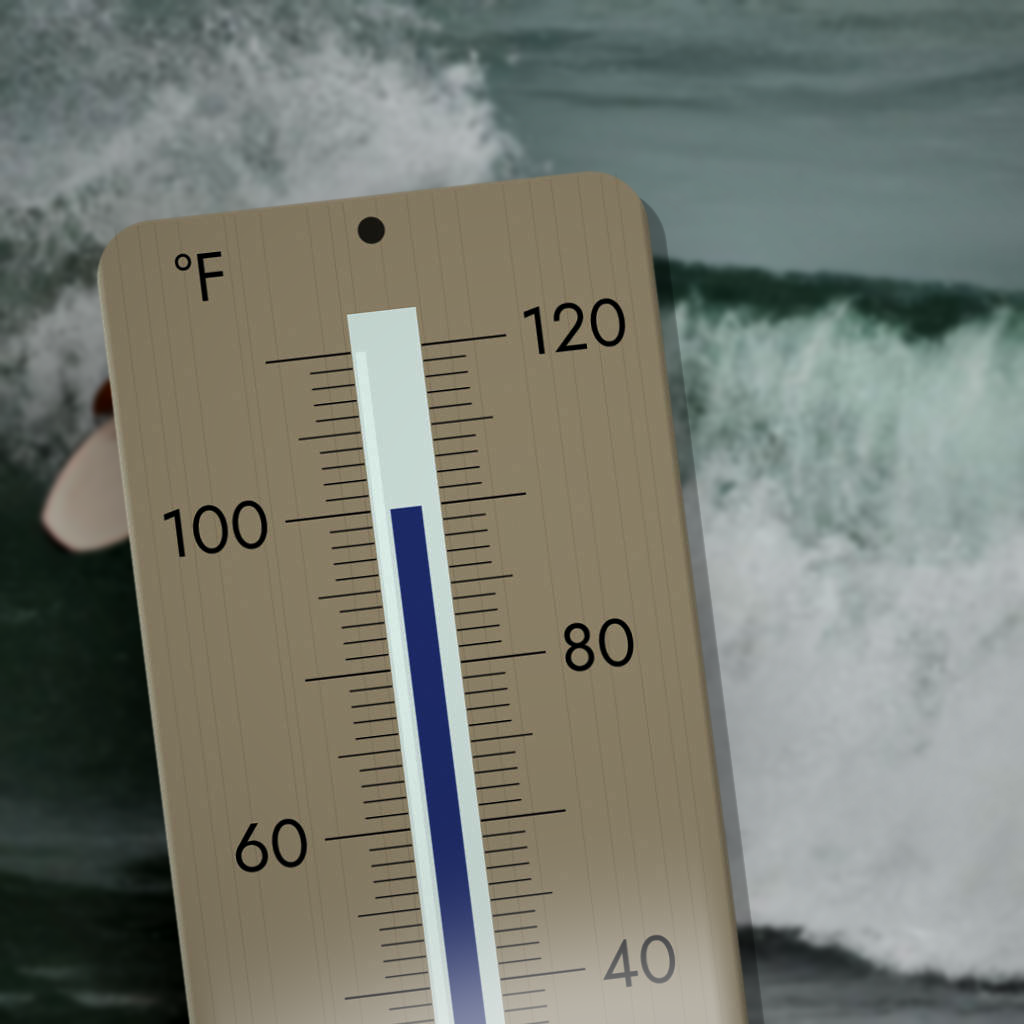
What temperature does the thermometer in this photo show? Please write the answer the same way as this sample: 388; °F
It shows 100; °F
